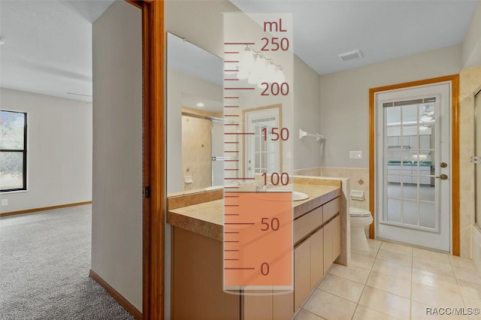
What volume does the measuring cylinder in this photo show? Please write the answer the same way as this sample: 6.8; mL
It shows 85; mL
